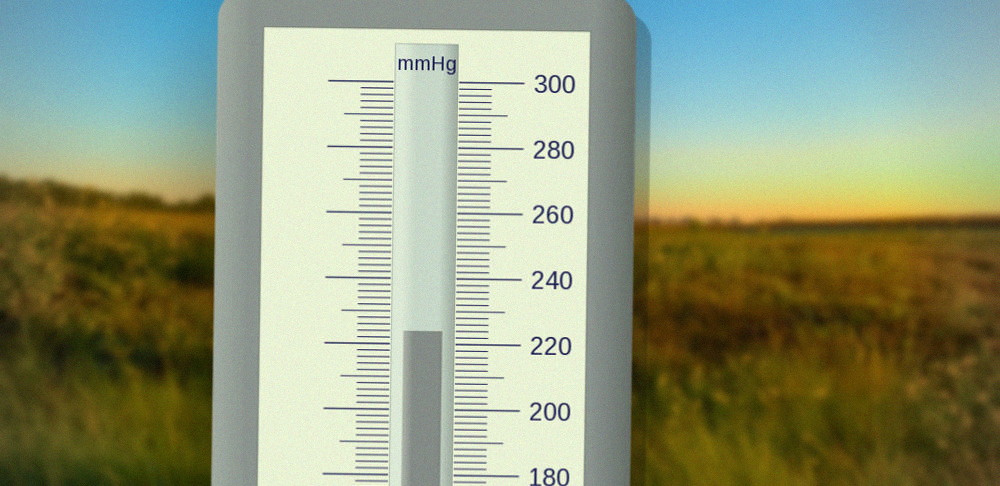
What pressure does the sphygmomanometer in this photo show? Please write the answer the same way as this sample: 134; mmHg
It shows 224; mmHg
